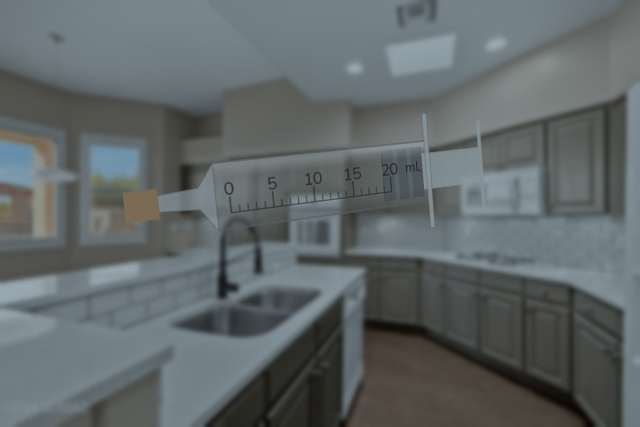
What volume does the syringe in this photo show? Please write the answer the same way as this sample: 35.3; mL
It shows 19; mL
